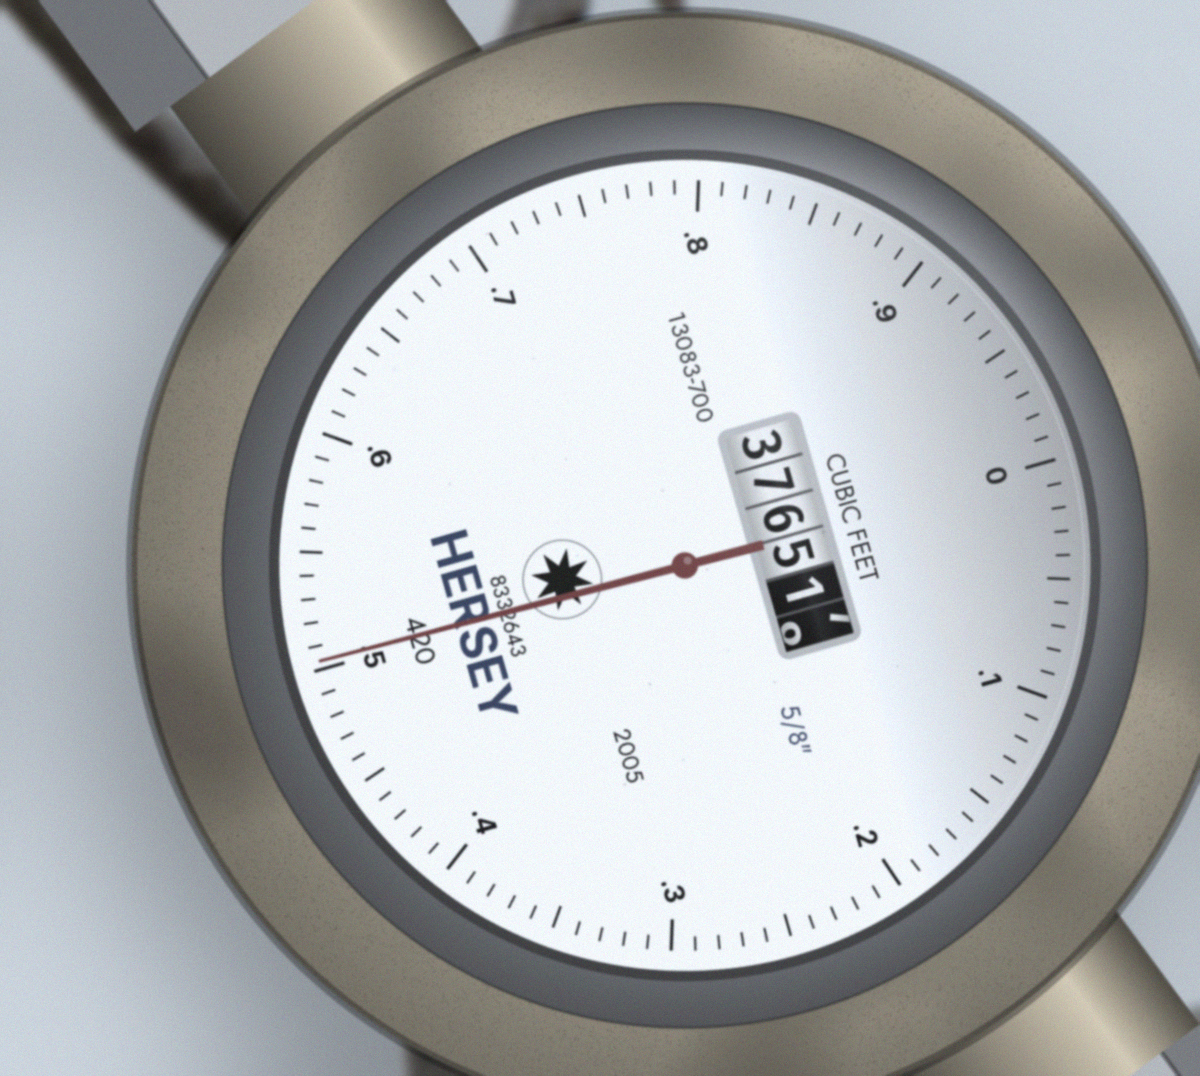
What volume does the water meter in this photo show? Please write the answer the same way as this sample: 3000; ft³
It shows 376517.50; ft³
